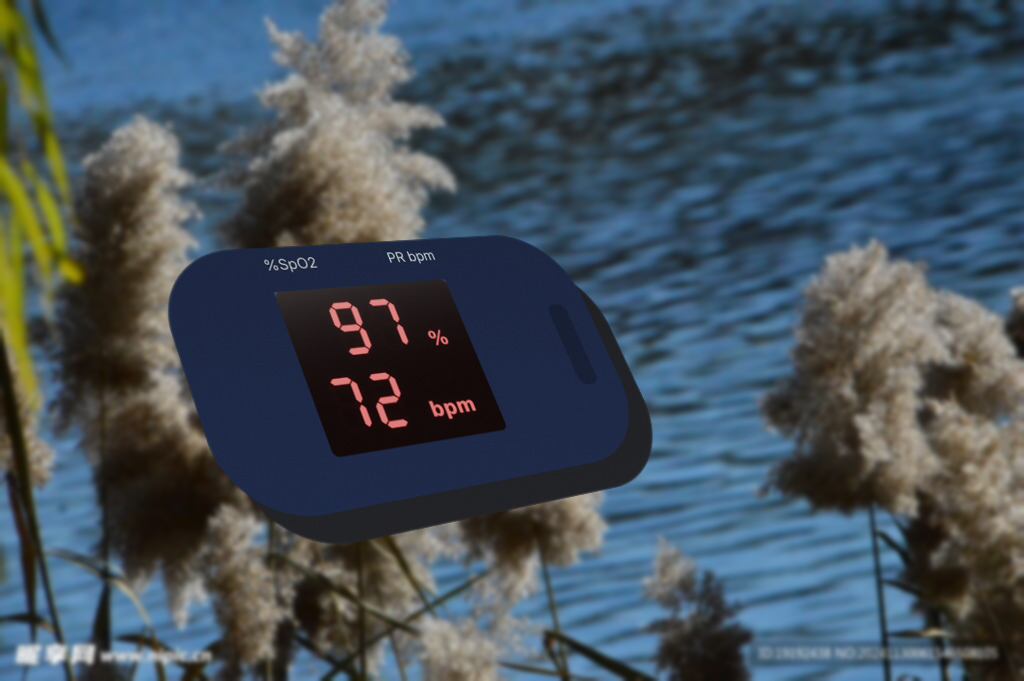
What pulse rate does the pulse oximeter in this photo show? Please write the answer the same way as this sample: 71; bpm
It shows 72; bpm
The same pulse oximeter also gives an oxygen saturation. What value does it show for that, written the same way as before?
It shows 97; %
